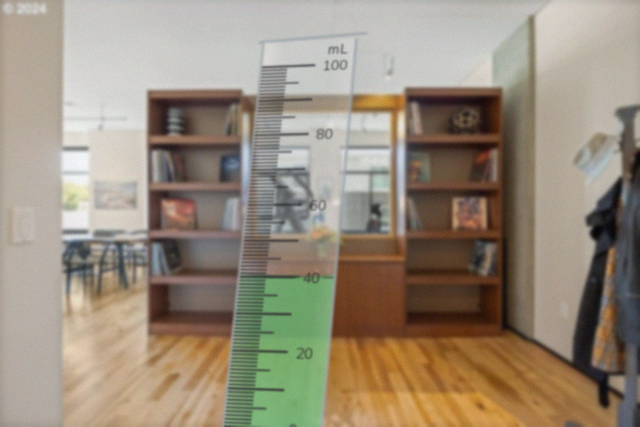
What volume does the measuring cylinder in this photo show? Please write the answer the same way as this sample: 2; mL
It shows 40; mL
